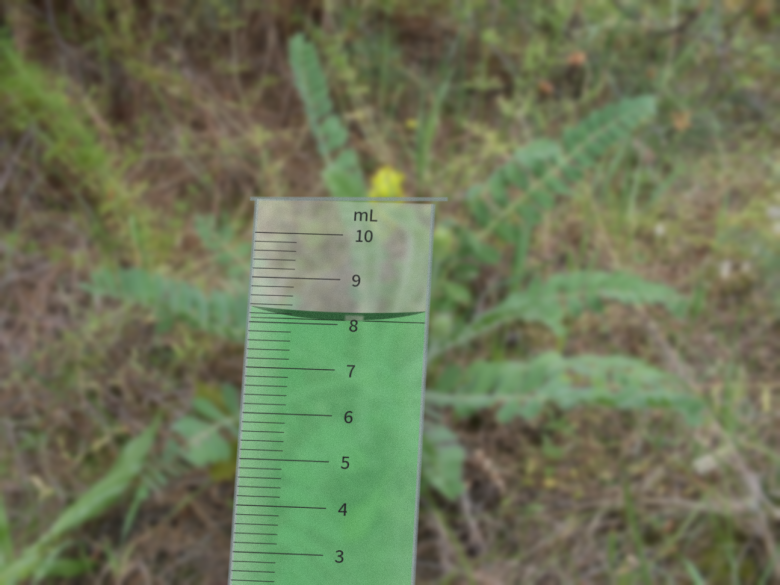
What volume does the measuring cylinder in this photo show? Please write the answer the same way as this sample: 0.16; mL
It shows 8.1; mL
